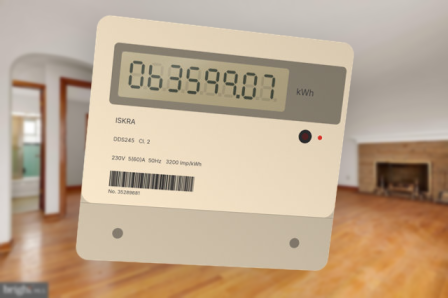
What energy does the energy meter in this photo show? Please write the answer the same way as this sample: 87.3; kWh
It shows 63599.07; kWh
